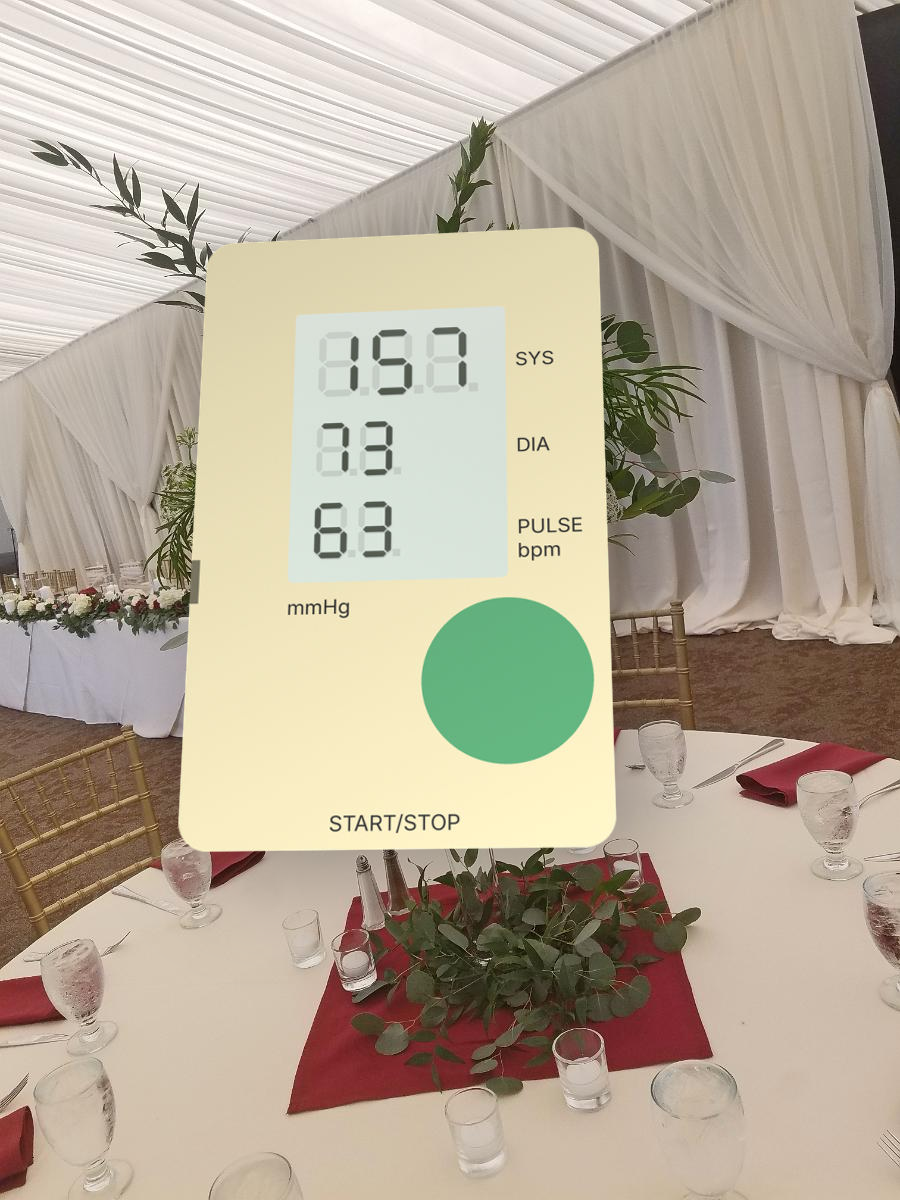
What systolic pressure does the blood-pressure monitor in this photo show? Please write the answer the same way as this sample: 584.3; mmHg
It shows 157; mmHg
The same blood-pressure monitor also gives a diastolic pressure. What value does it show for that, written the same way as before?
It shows 73; mmHg
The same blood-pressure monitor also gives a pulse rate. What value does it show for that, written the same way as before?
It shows 63; bpm
